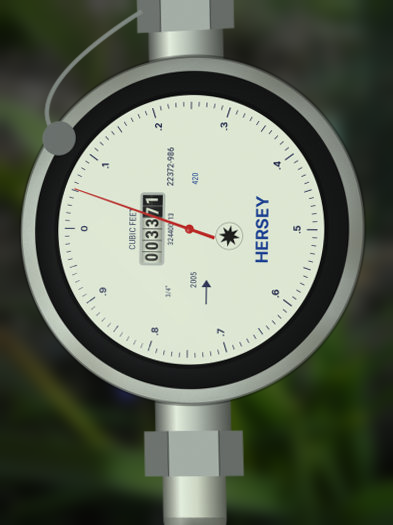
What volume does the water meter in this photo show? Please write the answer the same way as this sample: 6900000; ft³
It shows 3371.05; ft³
